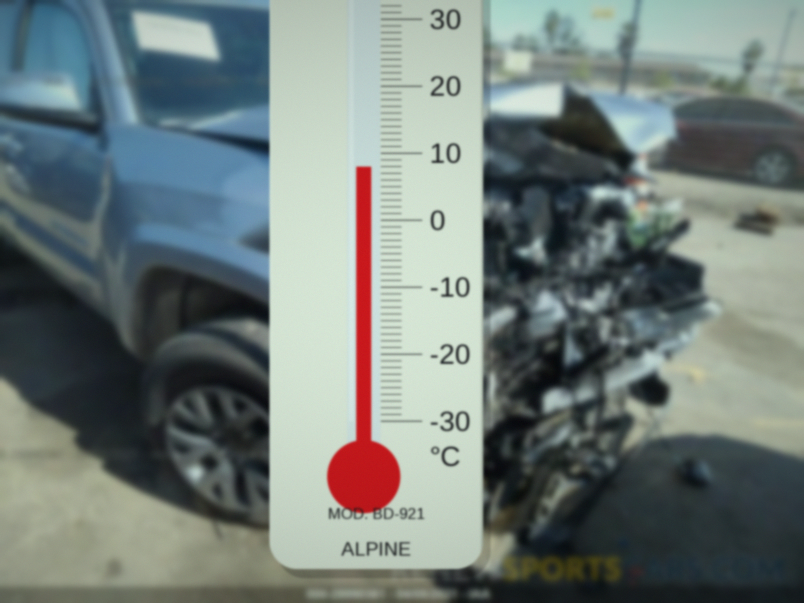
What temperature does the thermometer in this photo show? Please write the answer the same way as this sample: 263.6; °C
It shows 8; °C
